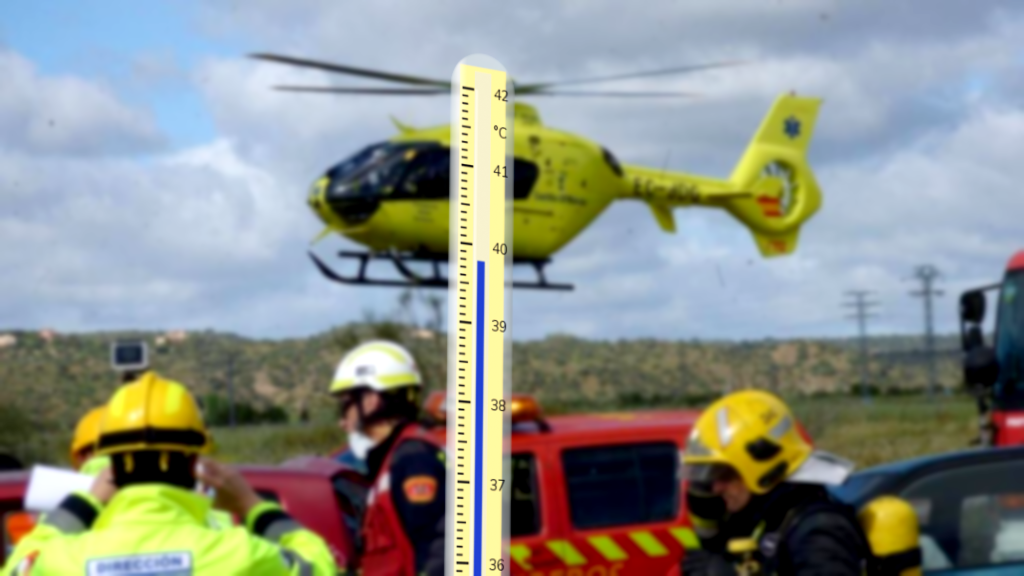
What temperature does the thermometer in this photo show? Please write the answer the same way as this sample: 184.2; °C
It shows 39.8; °C
